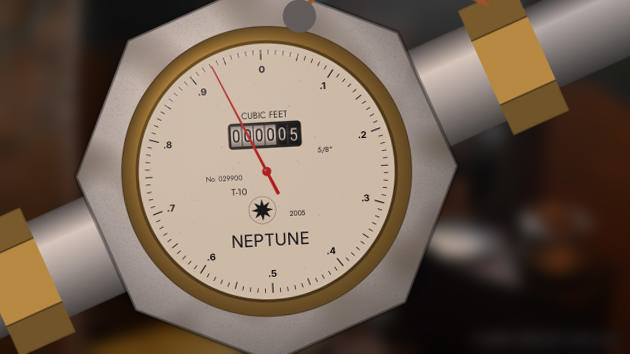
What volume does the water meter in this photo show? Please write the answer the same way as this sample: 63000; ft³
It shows 4.93; ft³
